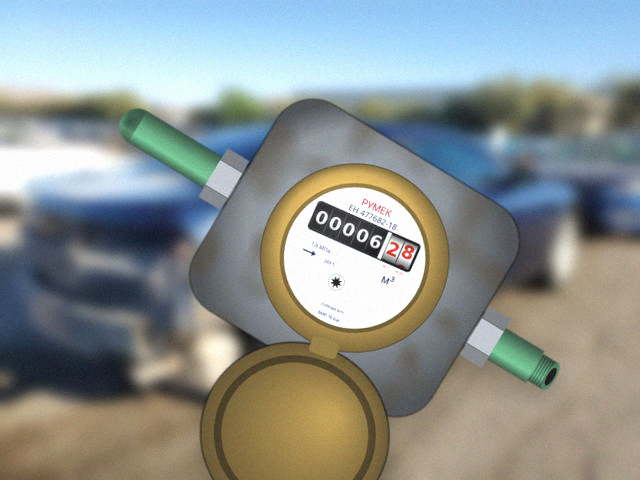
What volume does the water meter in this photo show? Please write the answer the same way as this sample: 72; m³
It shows 6.28; m³
